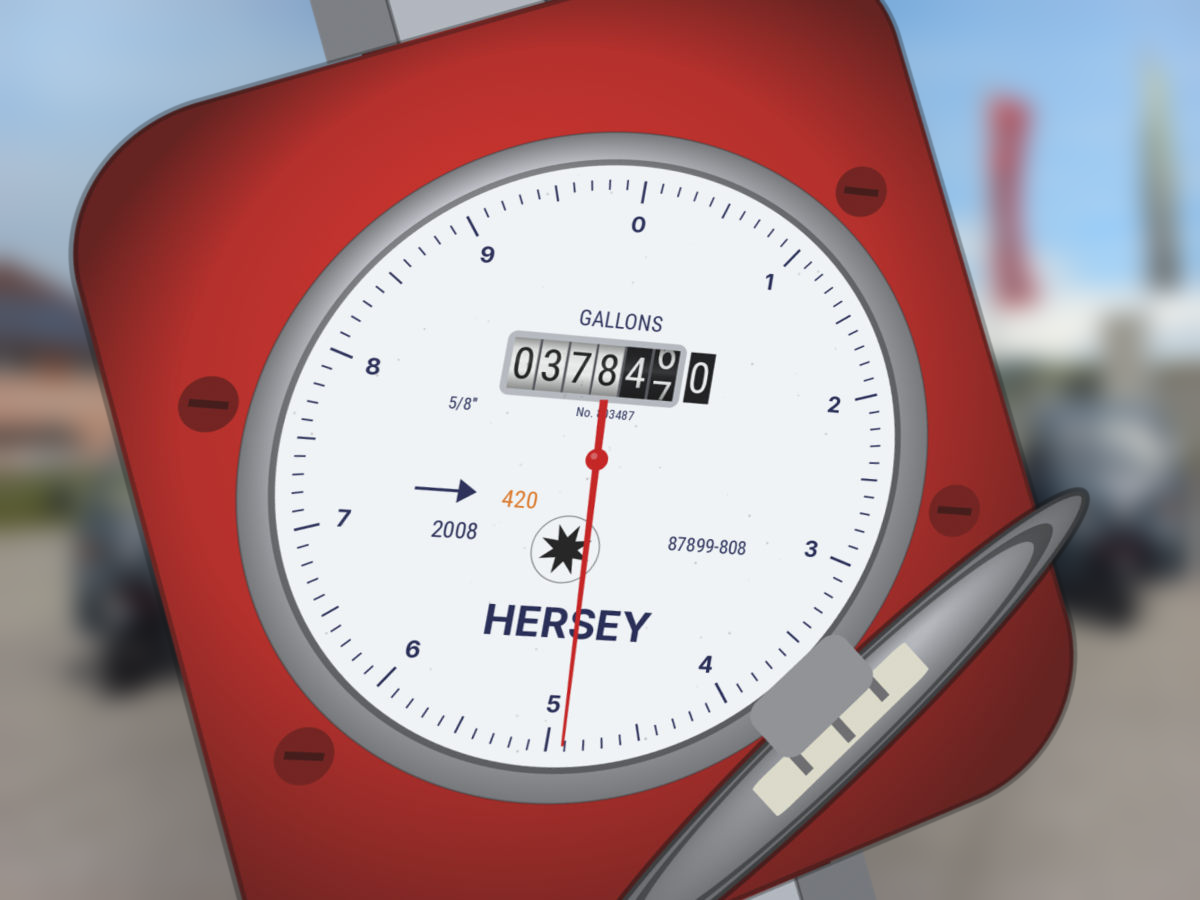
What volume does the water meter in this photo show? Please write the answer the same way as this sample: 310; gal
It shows 378464.9; gal
